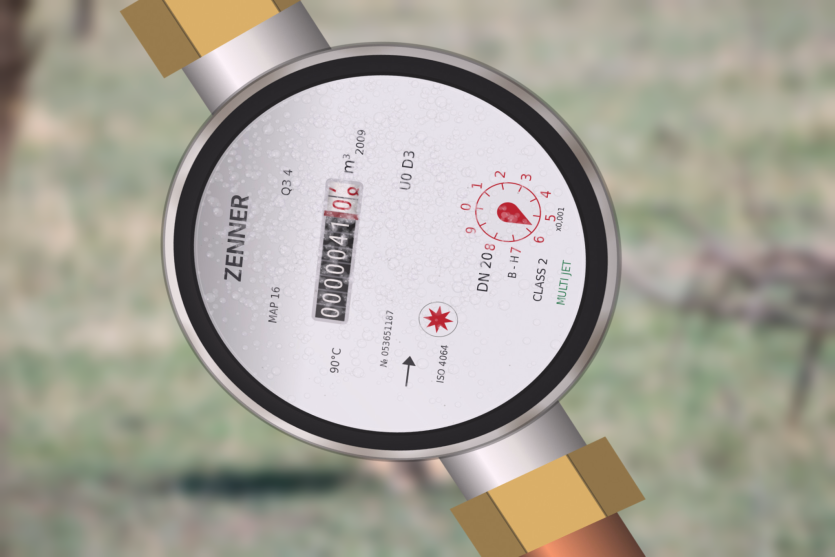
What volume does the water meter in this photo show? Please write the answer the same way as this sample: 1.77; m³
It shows 41.075; m³
